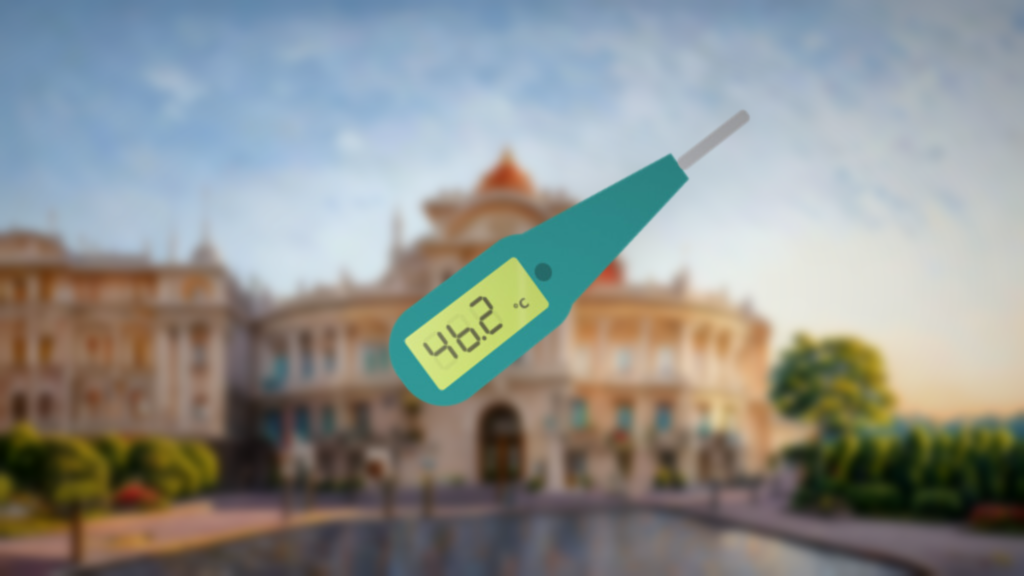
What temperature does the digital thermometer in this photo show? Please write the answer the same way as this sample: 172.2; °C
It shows 46.2; °C
